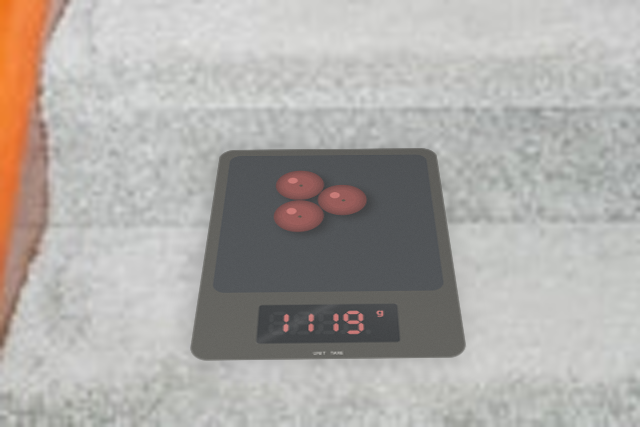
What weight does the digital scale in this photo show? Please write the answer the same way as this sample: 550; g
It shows 1119; g
